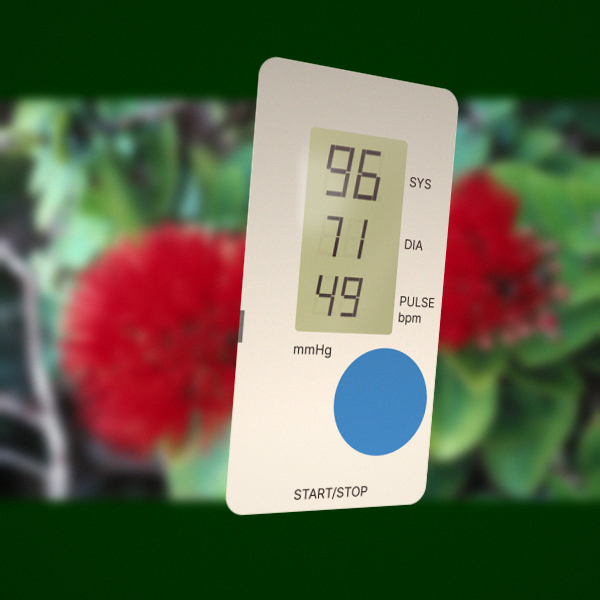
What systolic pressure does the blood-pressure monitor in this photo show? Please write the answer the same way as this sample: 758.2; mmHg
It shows 96; mmHg
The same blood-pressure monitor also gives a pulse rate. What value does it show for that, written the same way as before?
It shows 49; bpm
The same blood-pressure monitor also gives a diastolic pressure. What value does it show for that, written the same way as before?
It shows 71; mmHg
